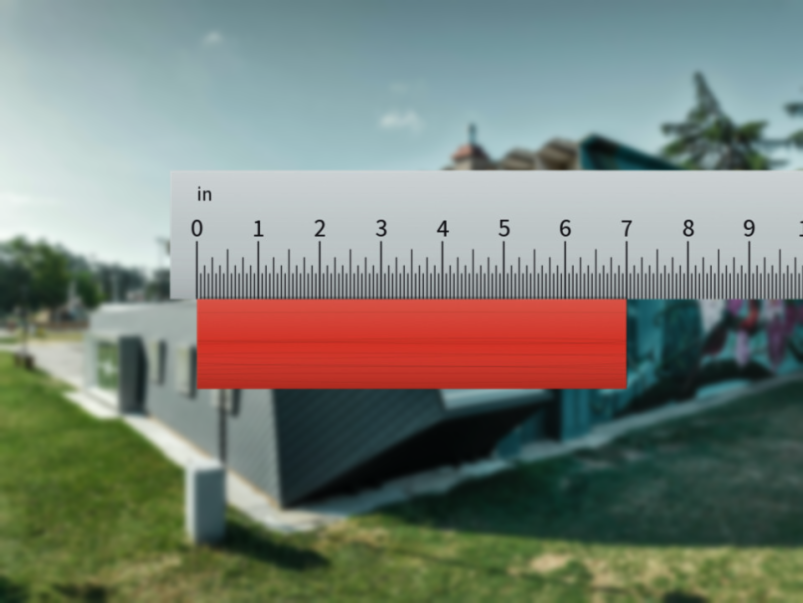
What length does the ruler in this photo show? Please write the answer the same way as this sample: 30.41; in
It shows 7; in
